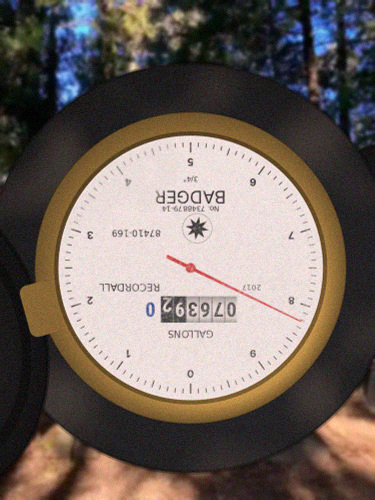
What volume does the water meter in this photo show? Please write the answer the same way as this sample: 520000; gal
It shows 763918.2; gal
